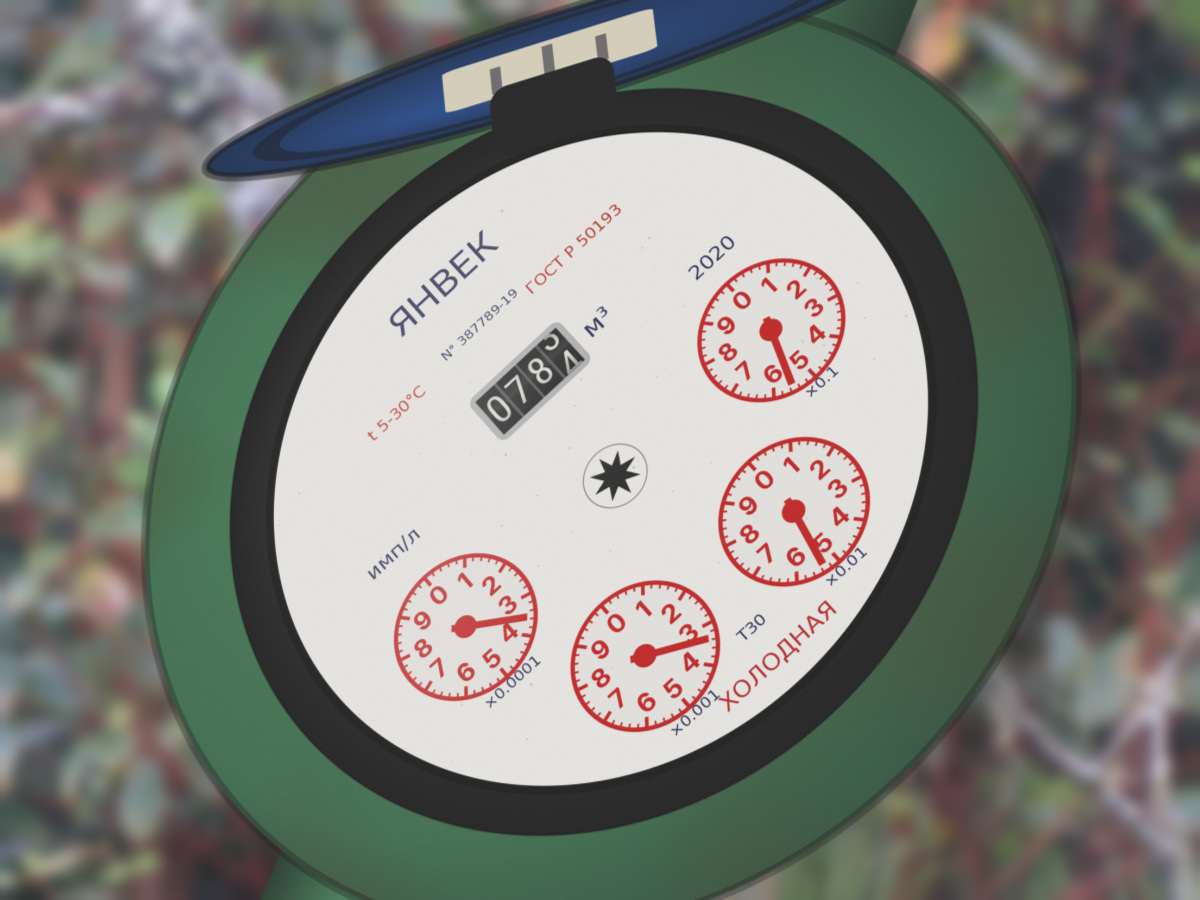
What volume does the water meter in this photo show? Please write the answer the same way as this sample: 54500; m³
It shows 783.5533; m³
